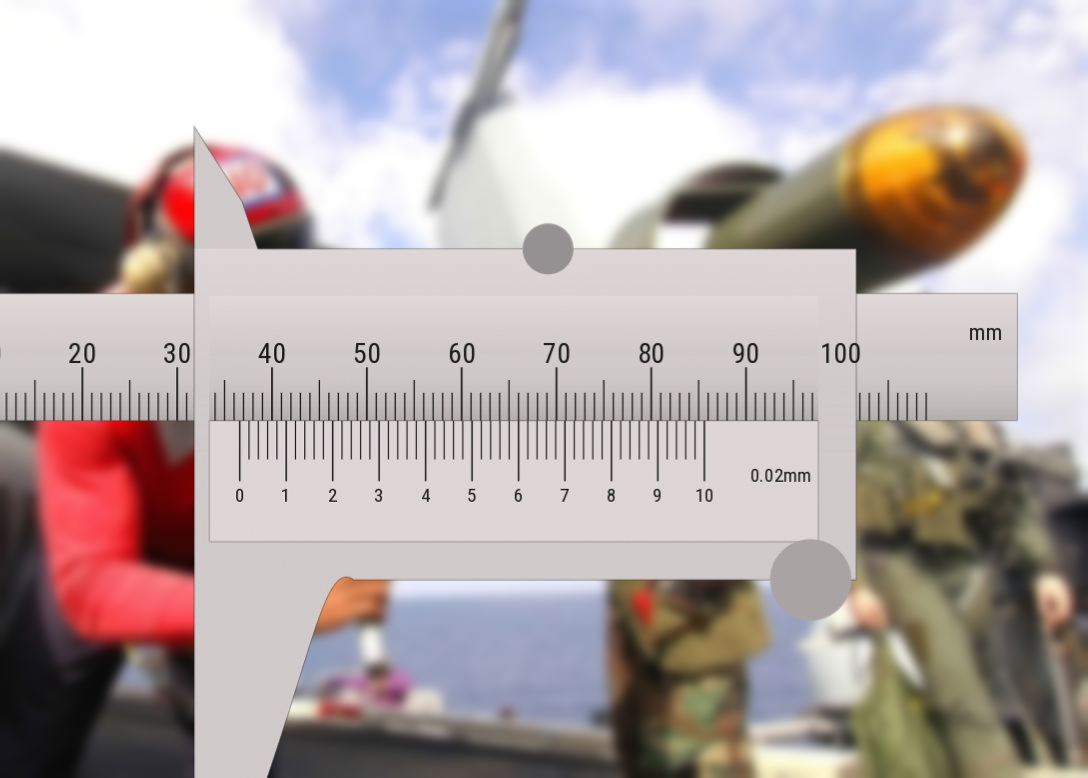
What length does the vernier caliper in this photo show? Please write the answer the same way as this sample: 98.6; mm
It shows 36.6; mm
